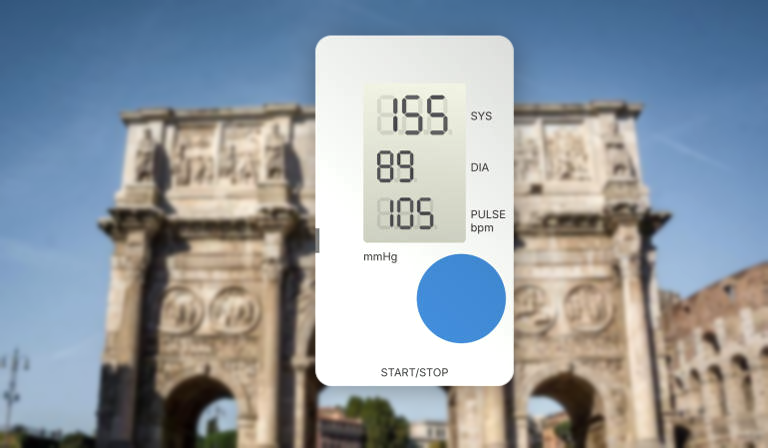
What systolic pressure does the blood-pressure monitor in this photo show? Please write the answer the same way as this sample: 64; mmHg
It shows 155; mmHg
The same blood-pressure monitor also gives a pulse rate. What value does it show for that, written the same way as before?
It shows 105; bpm
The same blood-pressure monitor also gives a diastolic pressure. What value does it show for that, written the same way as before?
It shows 89; mmHg
